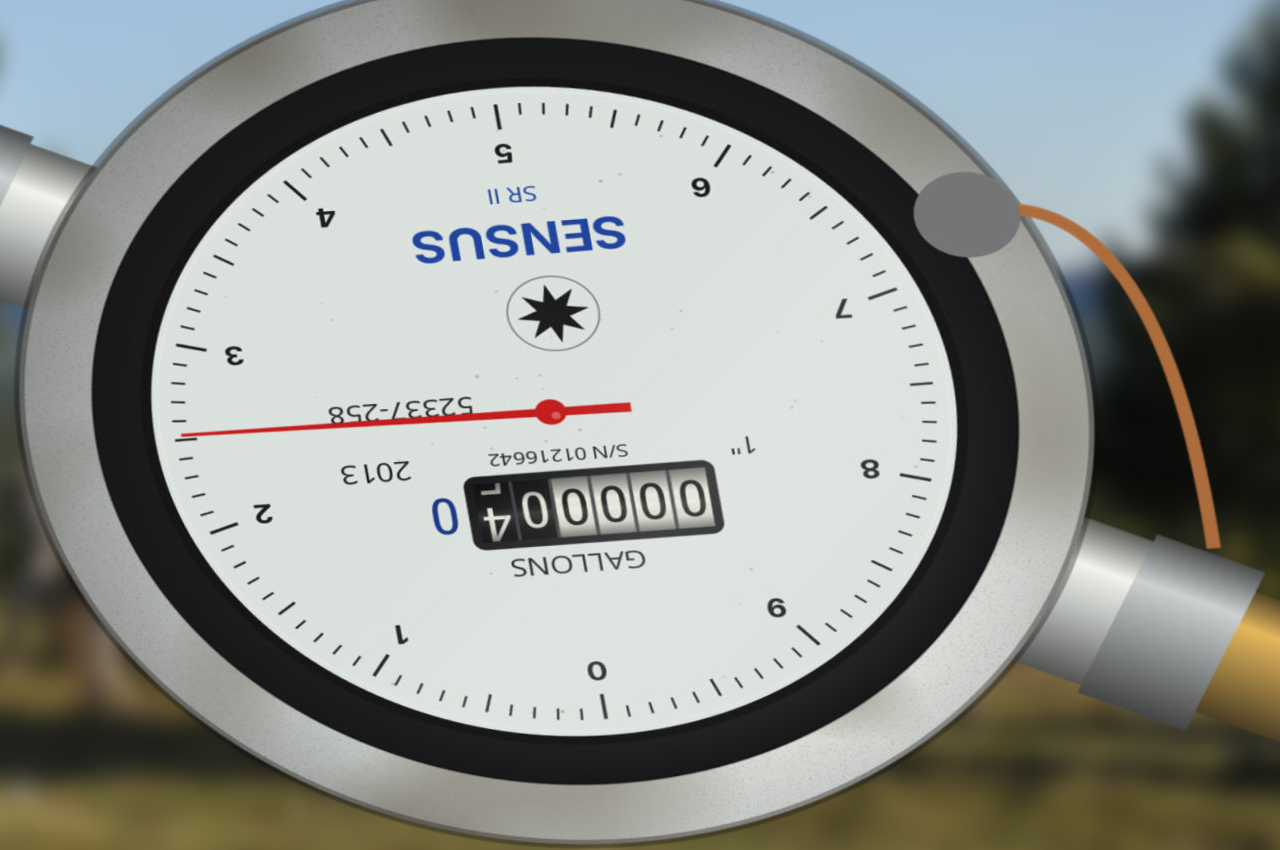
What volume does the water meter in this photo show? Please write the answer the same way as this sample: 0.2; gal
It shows 42.5; gal
